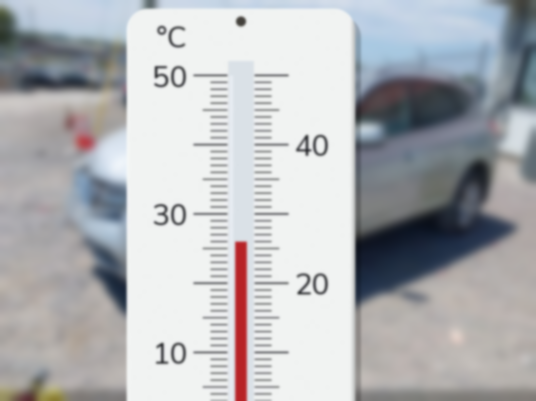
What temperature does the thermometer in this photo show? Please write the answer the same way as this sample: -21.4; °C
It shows 26; °C
